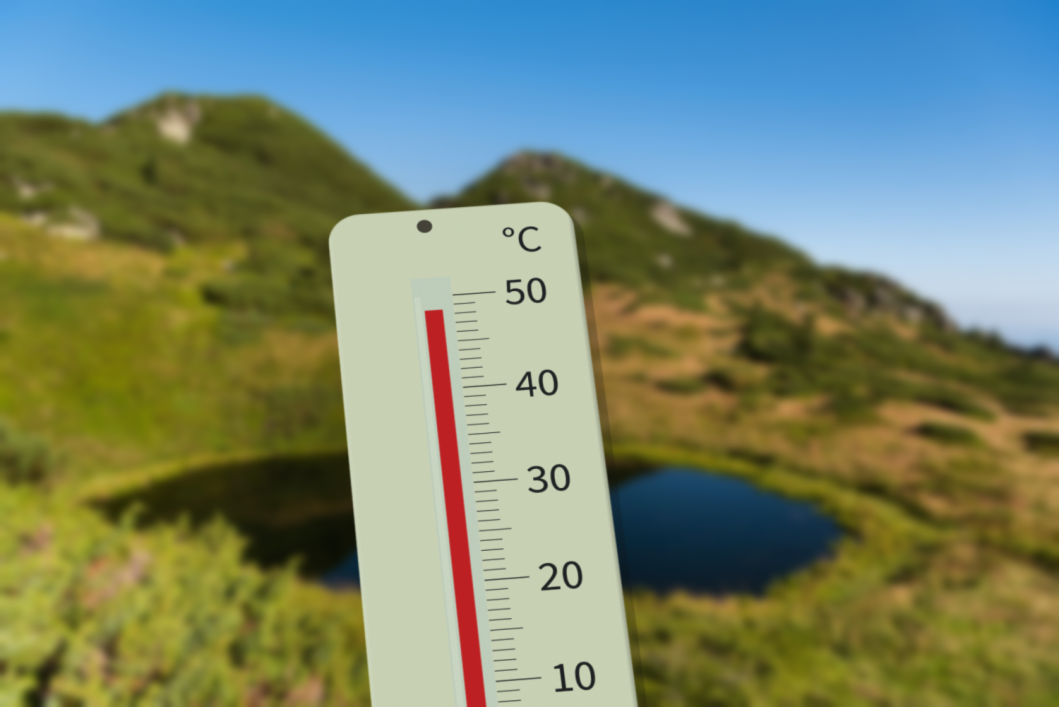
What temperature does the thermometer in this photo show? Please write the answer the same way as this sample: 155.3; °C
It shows 48.5; °C
